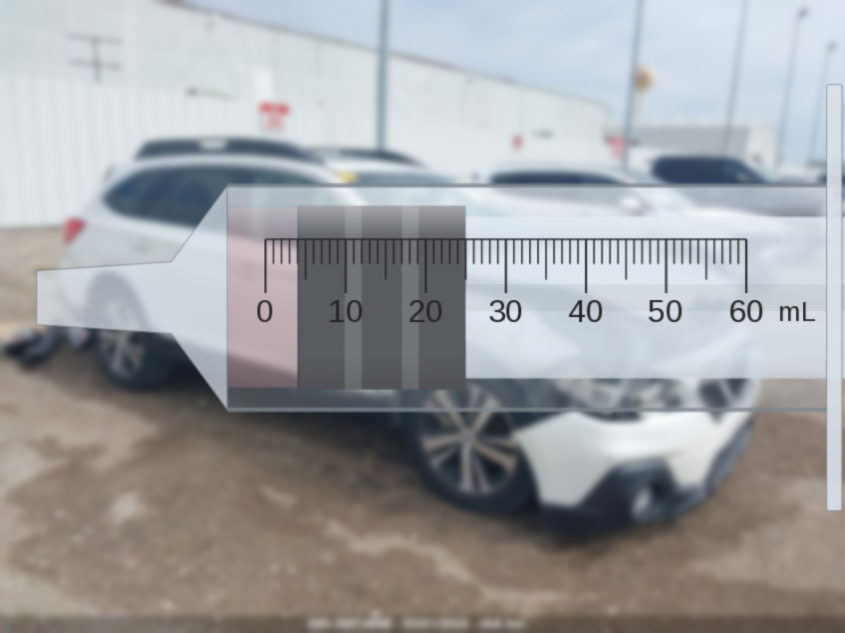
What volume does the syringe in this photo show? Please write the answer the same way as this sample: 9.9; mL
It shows 4; mL
